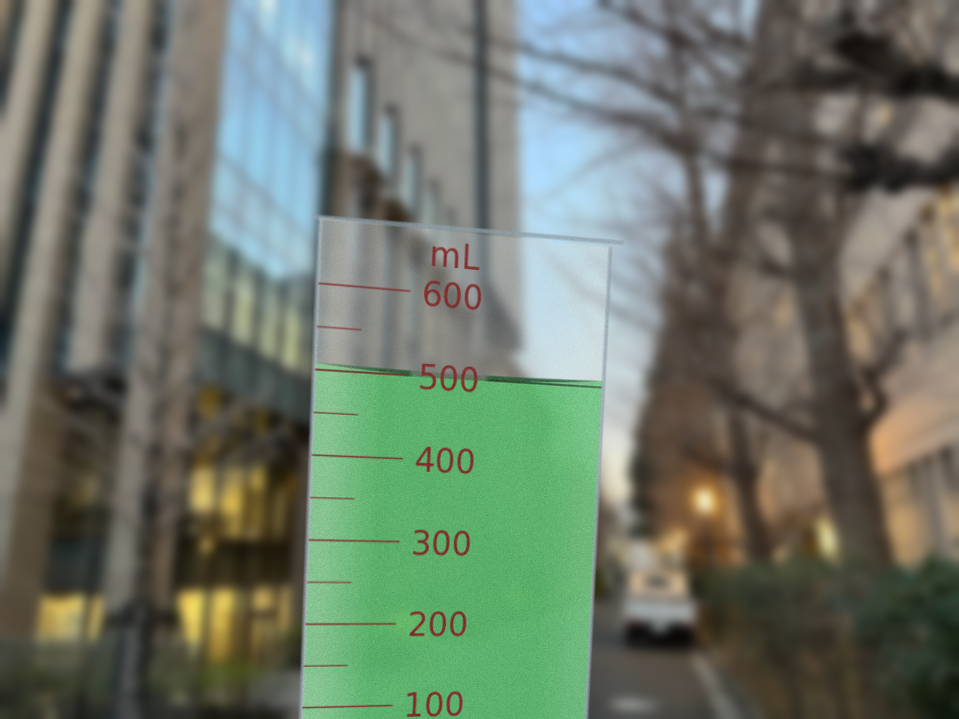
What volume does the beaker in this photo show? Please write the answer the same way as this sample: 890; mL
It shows 500; mL
